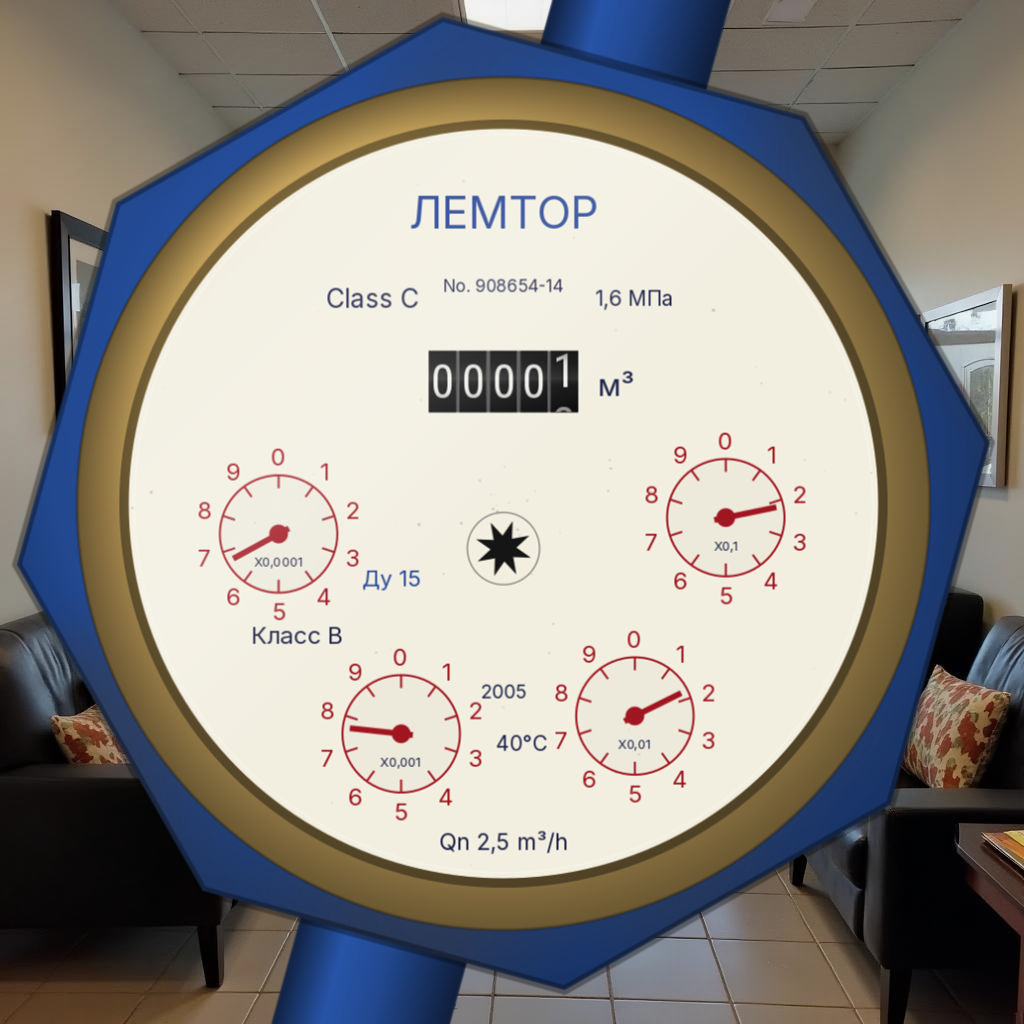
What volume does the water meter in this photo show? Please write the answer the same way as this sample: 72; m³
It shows 1.2176; m³
